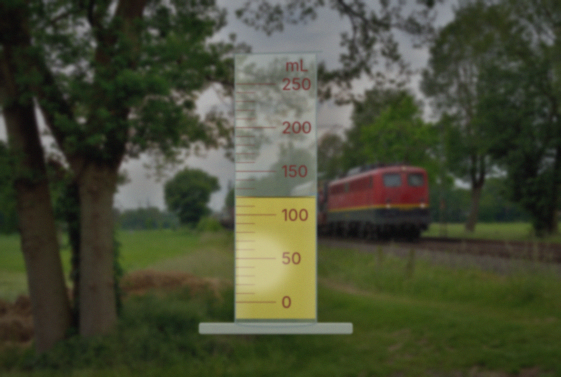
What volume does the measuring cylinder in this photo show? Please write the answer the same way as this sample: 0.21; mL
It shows 120; mL
